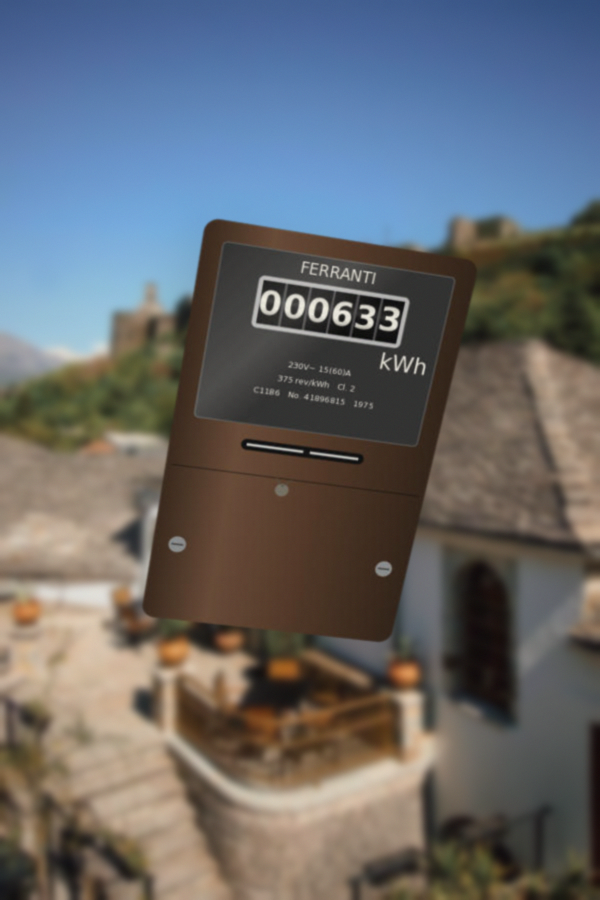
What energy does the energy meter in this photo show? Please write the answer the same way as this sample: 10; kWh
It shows 633; kWh
